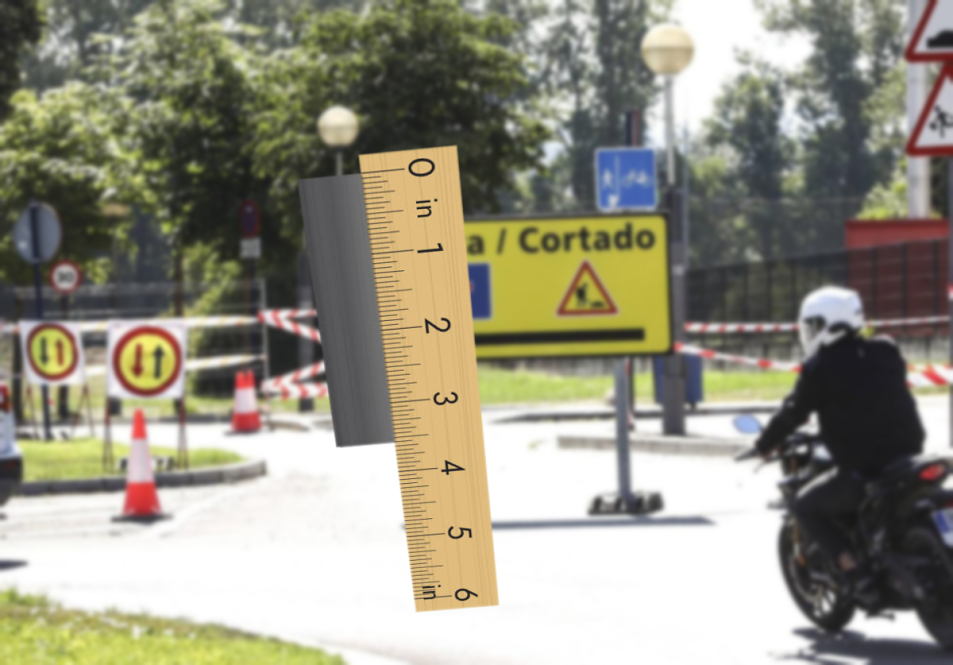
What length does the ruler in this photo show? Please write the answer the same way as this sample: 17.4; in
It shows 3.5625; in
